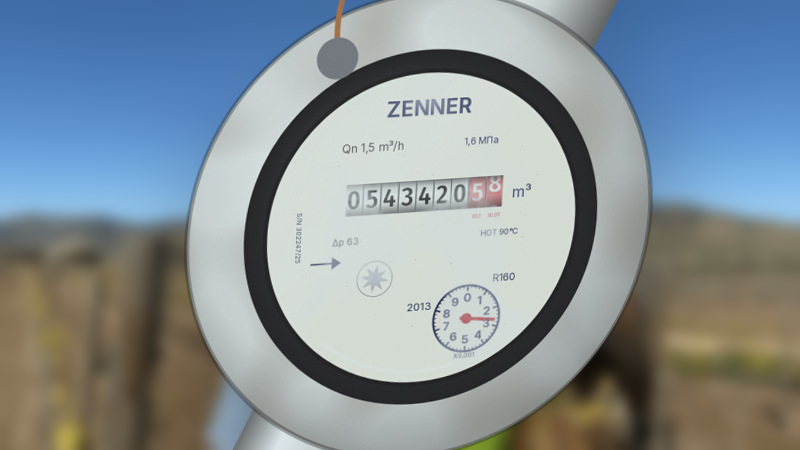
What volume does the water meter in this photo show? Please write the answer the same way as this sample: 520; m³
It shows 543420.582; m³
